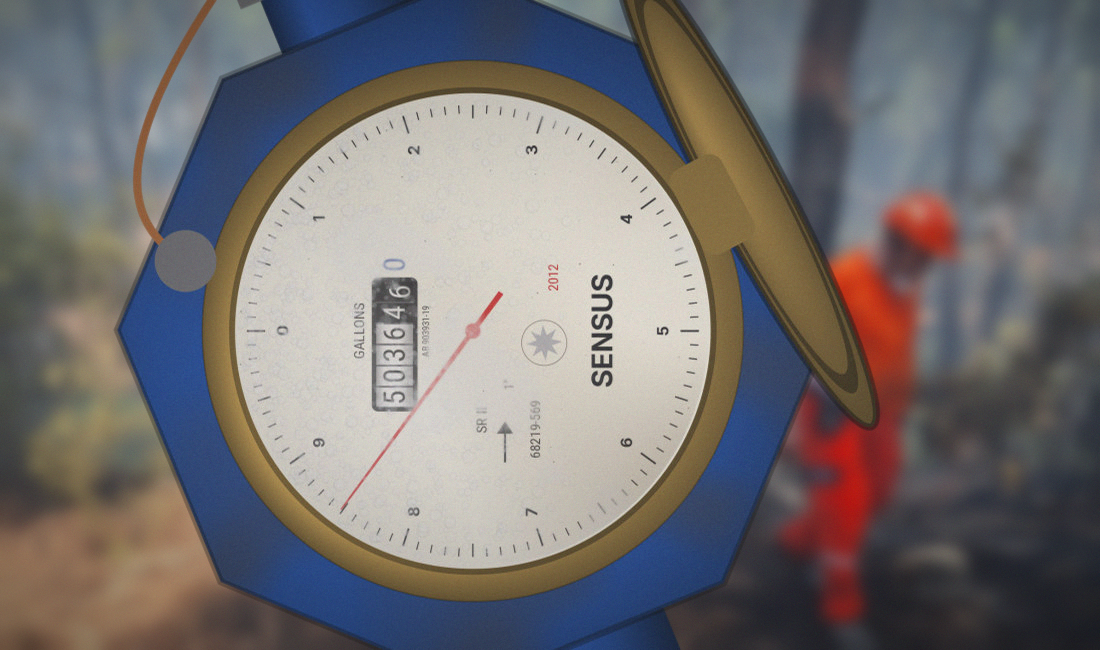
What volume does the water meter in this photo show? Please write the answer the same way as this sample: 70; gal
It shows 5036458.5; gal
